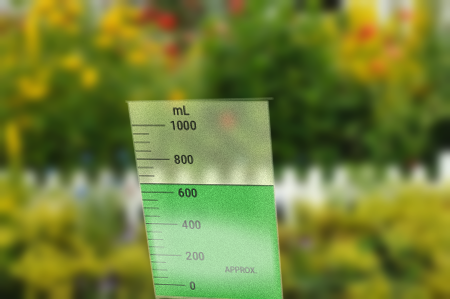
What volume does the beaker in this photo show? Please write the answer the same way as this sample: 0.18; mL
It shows 650; mL
